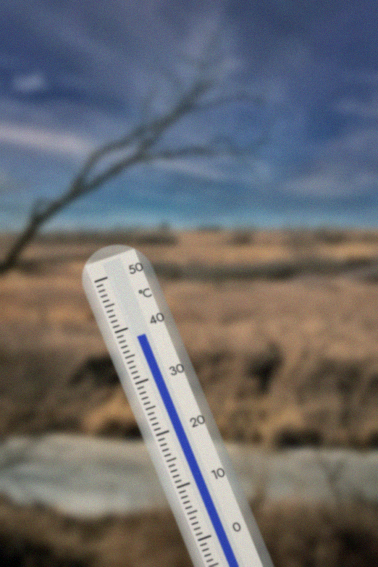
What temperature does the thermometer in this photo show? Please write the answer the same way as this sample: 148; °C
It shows 38; °C
